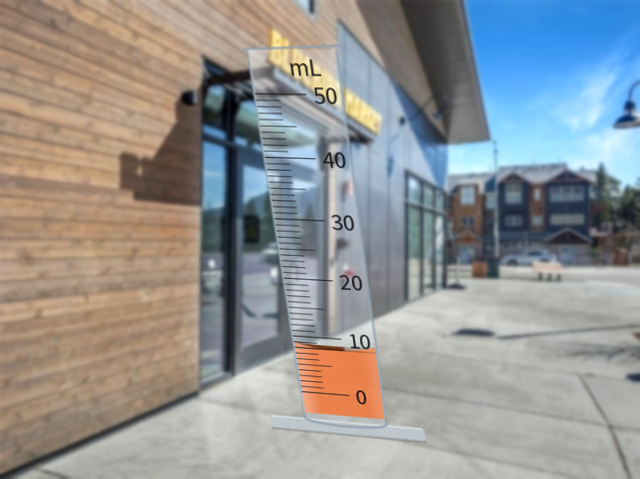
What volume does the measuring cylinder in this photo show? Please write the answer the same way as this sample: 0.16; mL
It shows 8; mL
